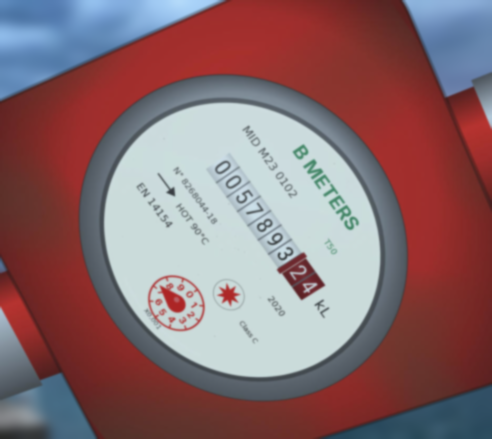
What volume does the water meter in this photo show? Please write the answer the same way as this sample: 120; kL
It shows 57893.247; kL
